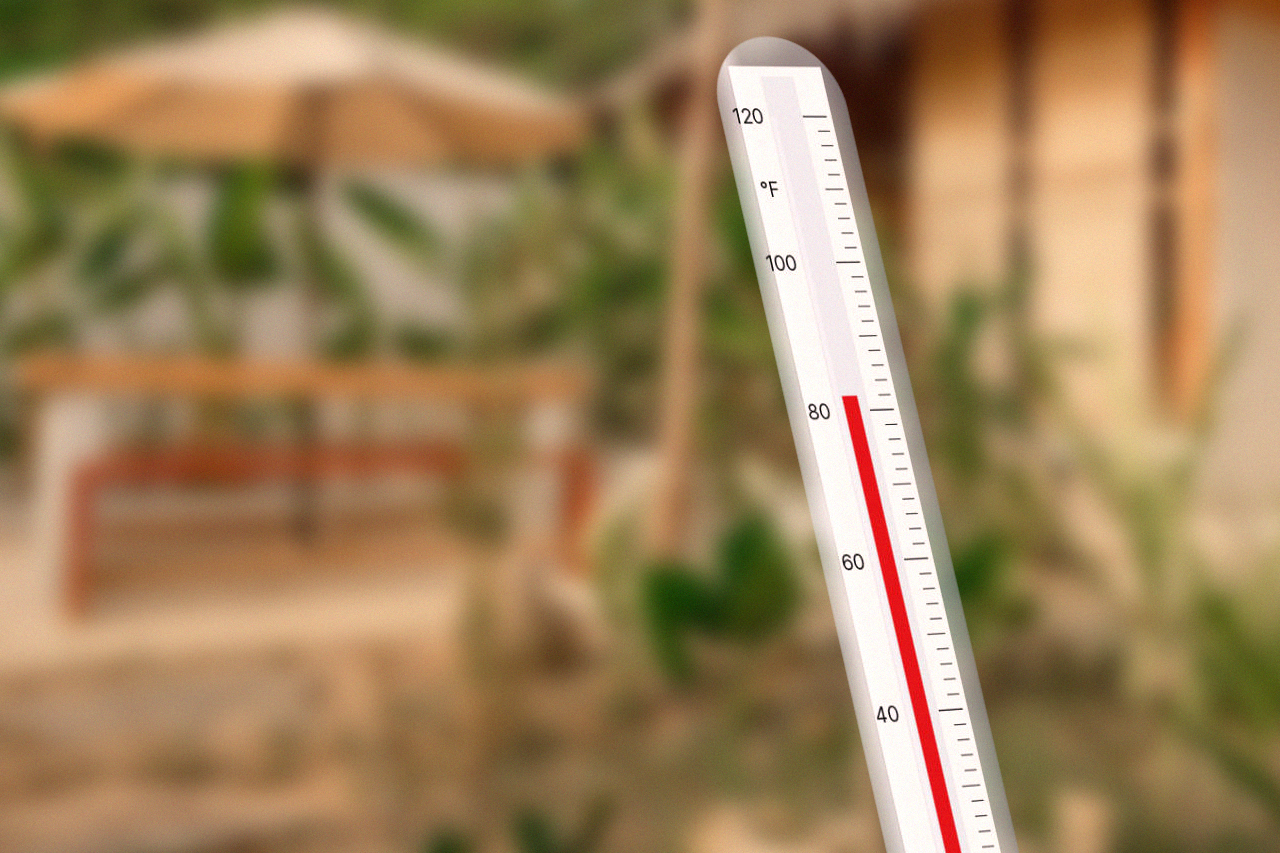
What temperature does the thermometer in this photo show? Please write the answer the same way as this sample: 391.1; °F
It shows 82; °F
